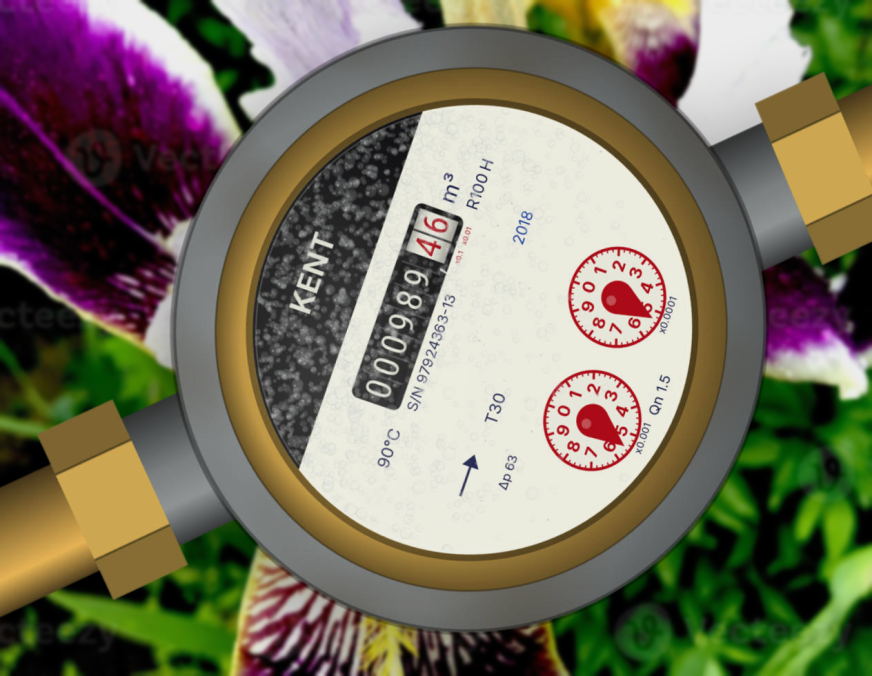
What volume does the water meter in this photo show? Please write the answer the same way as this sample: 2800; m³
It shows 989.4655; m³
